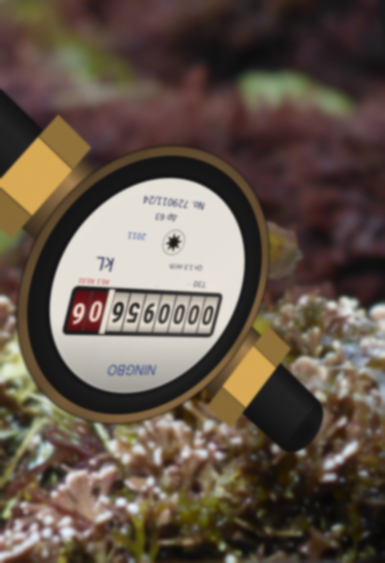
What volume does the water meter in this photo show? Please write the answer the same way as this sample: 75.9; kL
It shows 956.06; kL
